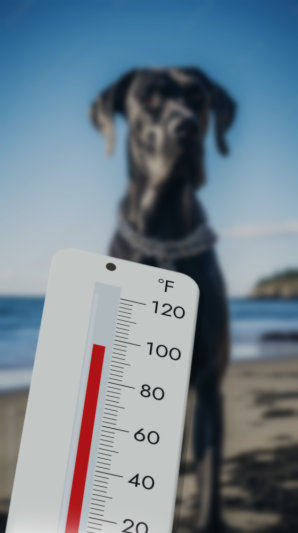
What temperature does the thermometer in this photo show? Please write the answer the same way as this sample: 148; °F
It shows 96; °F
